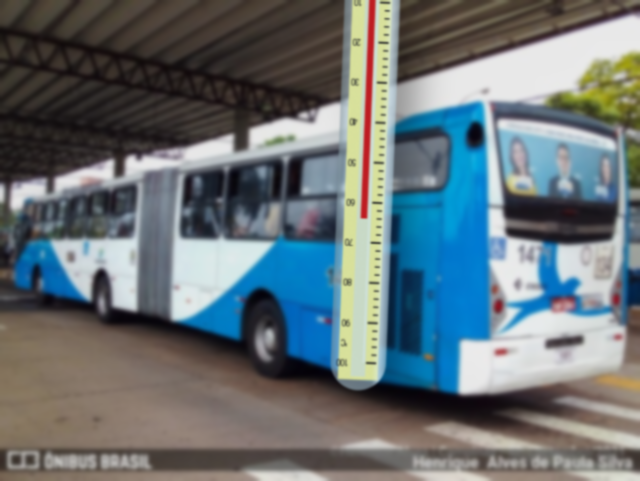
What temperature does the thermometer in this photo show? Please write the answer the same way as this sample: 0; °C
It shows 64; °C
